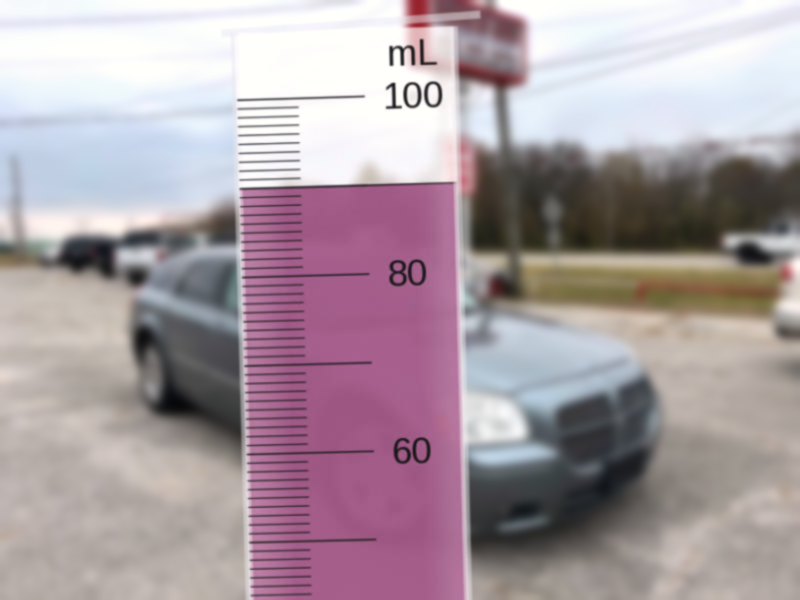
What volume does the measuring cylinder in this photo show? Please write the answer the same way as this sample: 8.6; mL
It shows 90; mL
